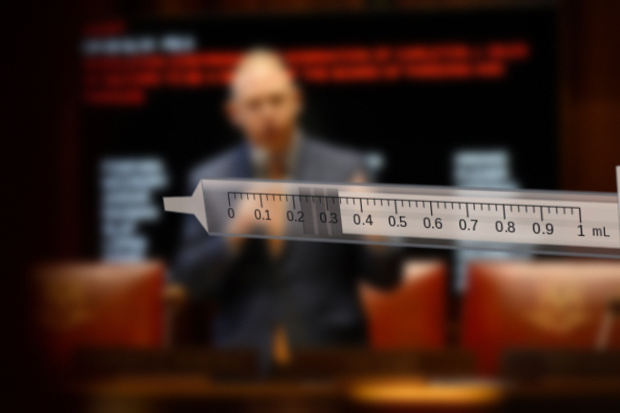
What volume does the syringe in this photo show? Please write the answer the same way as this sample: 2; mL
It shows 0.22; mL
